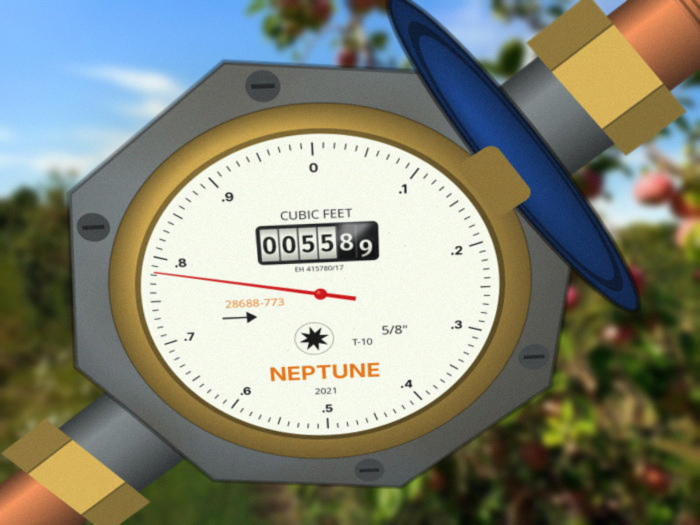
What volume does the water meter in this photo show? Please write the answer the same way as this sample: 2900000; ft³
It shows 5588.78; ft³
